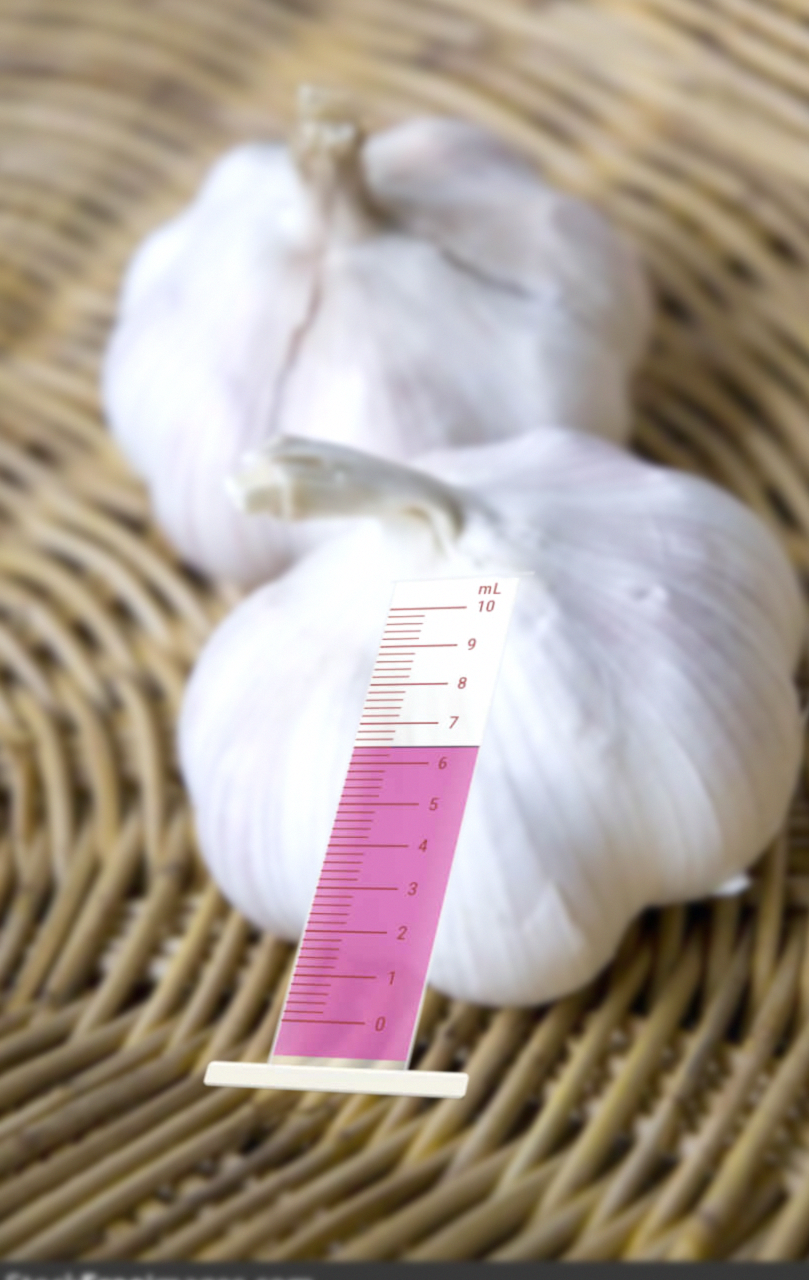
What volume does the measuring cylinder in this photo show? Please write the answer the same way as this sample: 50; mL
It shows 6.4; mL
